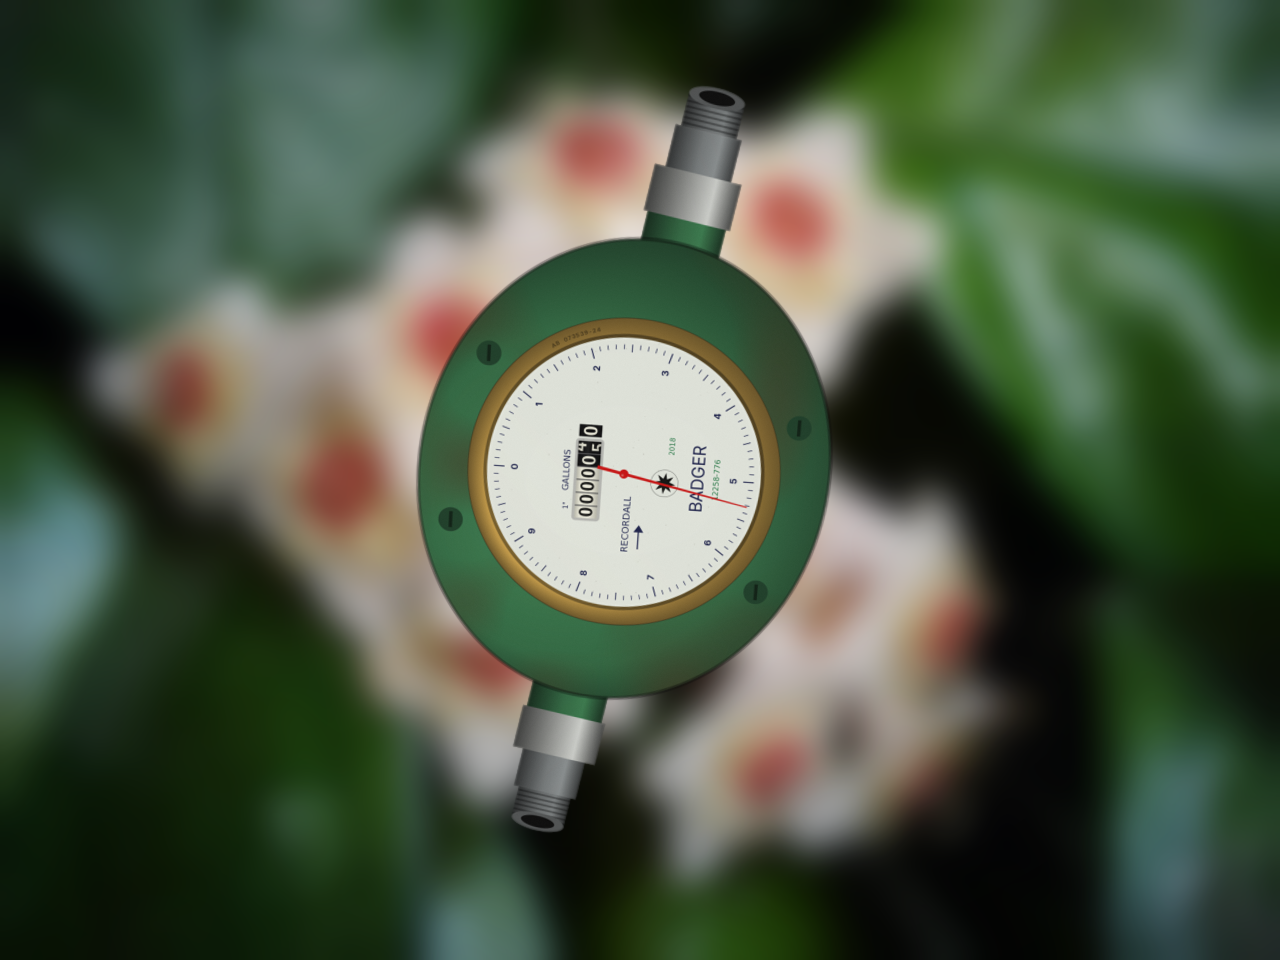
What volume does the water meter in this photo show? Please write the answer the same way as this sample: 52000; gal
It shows 45.3; gal
